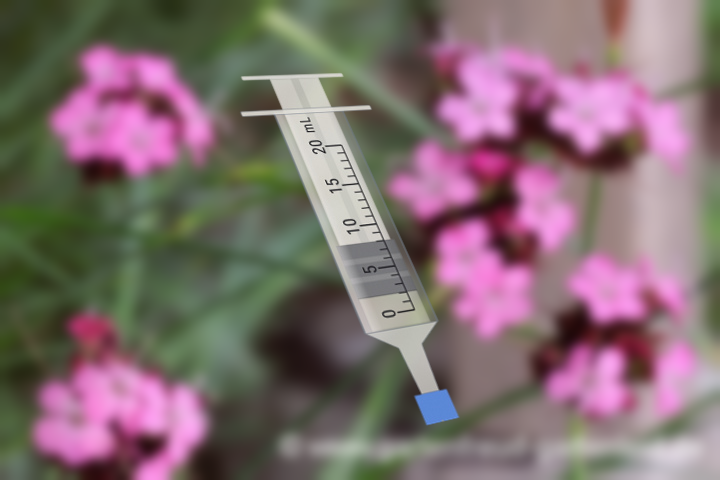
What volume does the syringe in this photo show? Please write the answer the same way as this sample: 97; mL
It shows 2; mL
